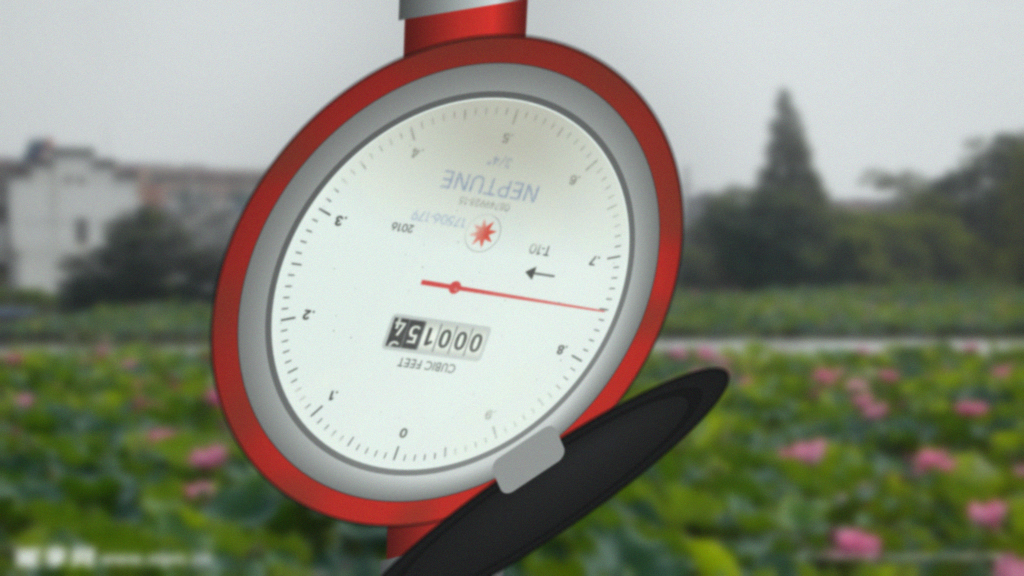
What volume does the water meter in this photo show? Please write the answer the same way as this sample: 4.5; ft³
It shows 153.75; ft³
